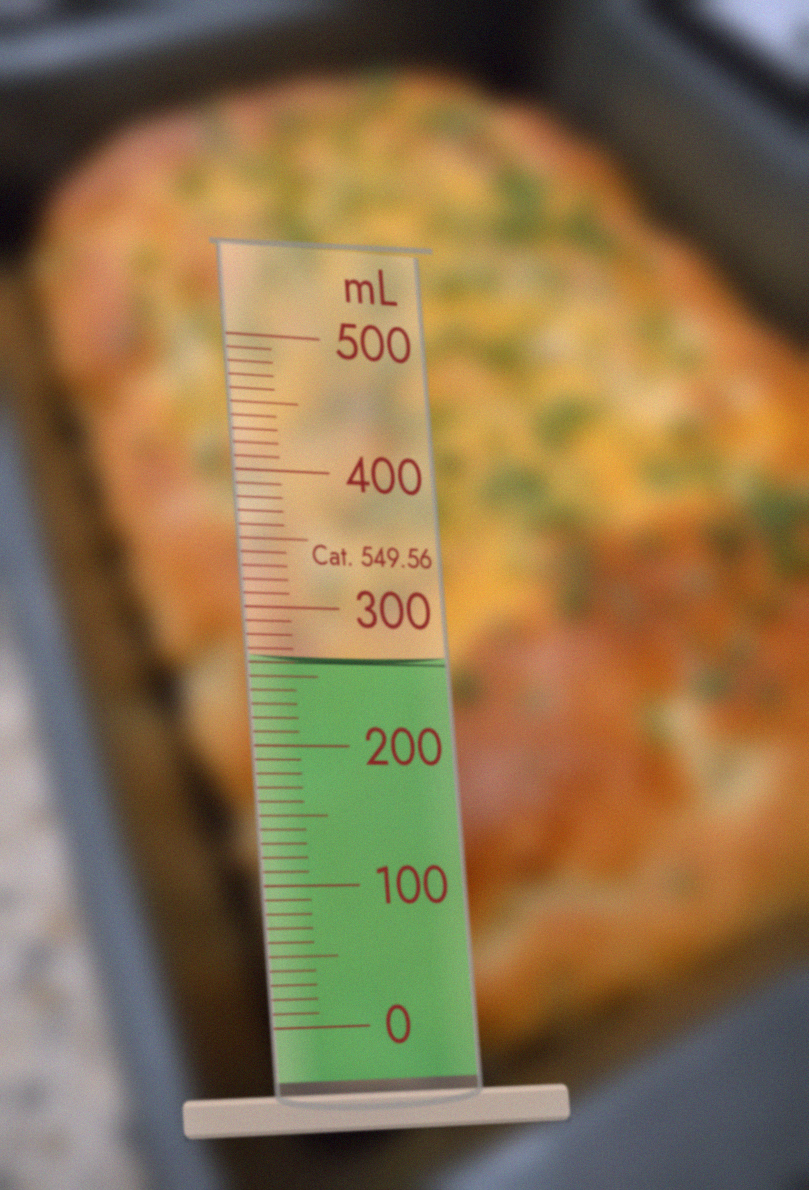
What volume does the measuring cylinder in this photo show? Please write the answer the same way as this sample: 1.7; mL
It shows 260; mL
